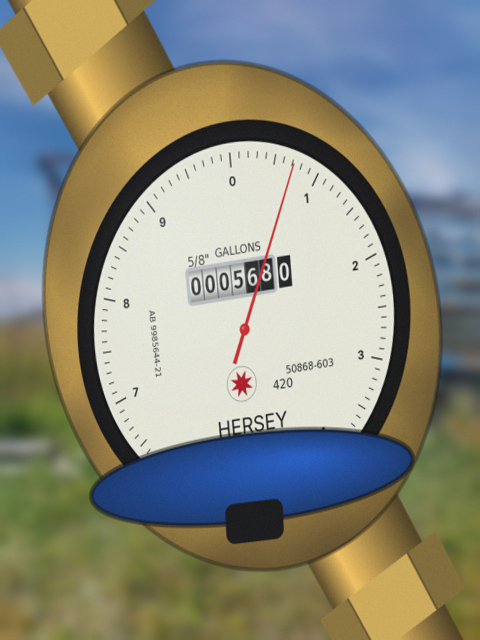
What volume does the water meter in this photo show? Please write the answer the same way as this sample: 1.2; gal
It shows 5680.7; gal
